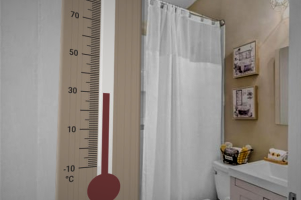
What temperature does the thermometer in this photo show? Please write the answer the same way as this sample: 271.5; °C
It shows 30; °C
